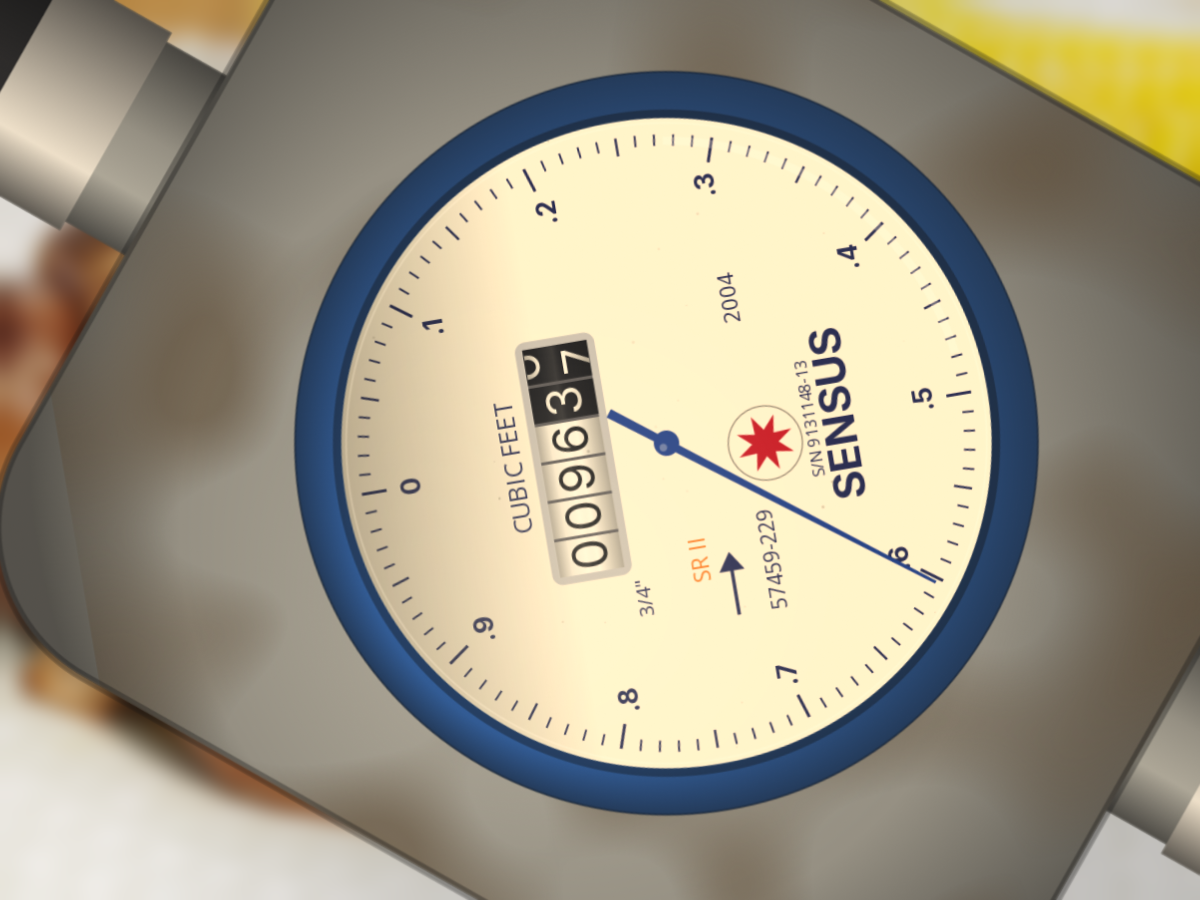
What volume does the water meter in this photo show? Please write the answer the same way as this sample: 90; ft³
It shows 9636.60; ft³
